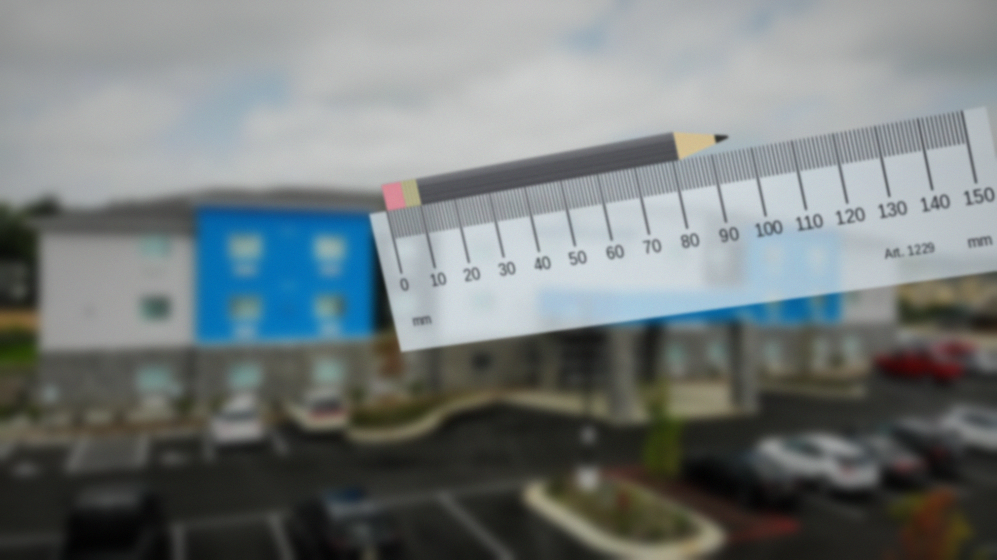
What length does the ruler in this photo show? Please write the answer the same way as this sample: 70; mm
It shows 95; mm
